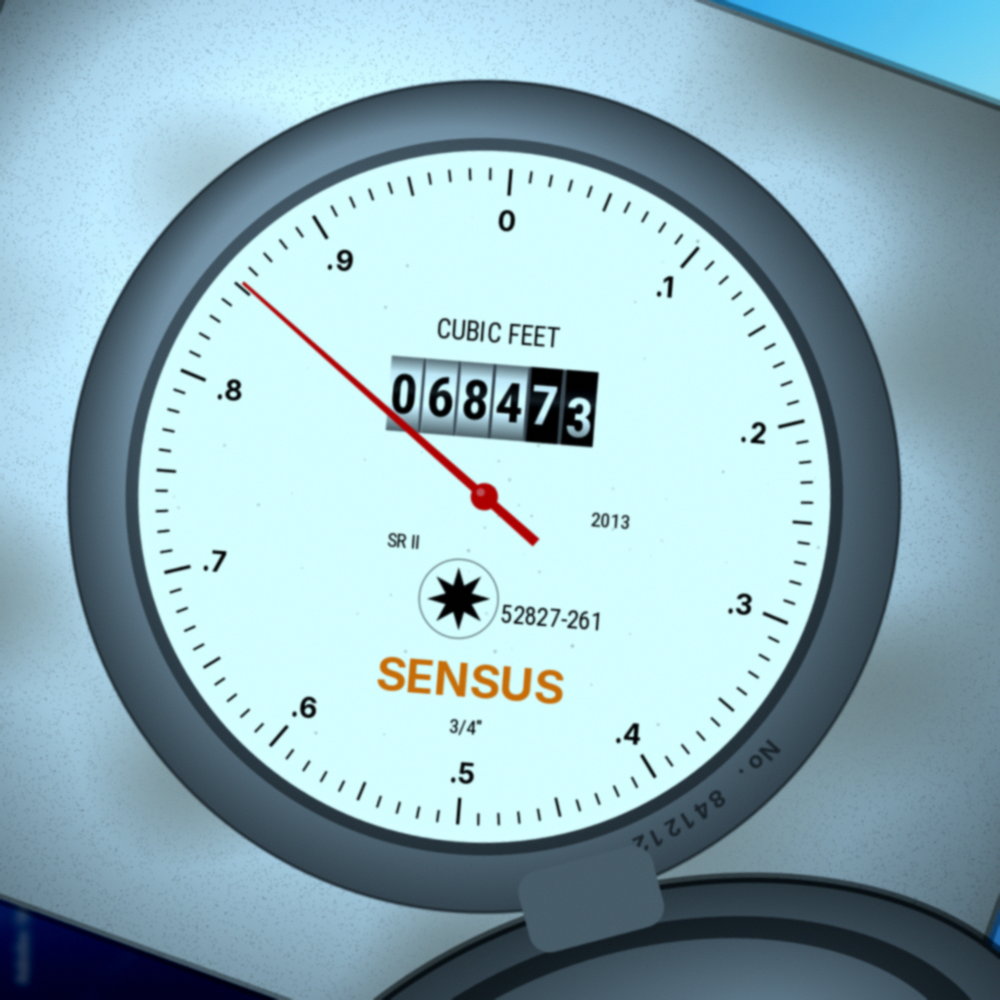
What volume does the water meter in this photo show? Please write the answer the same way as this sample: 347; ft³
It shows 68472.85; ft³
